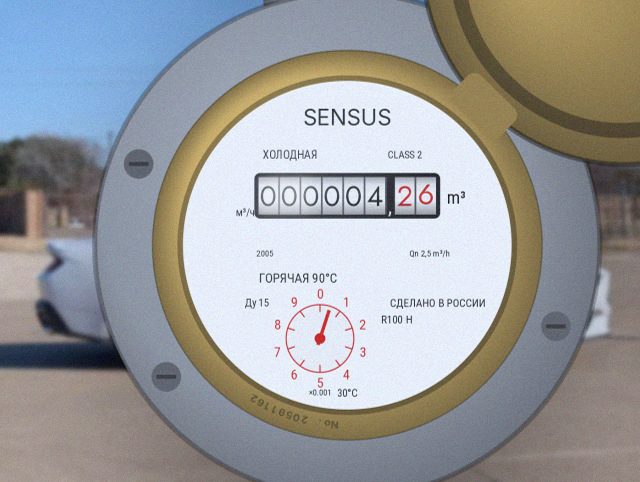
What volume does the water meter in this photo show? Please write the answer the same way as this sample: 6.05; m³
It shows 4.260; m³
